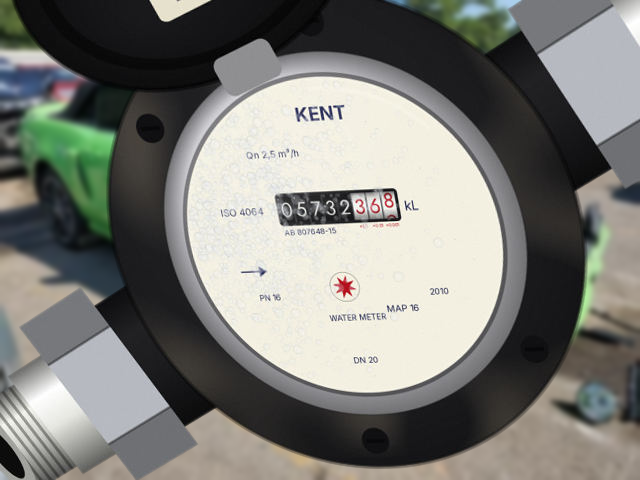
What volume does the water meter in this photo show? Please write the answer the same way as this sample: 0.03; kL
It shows 5732.368; kL
